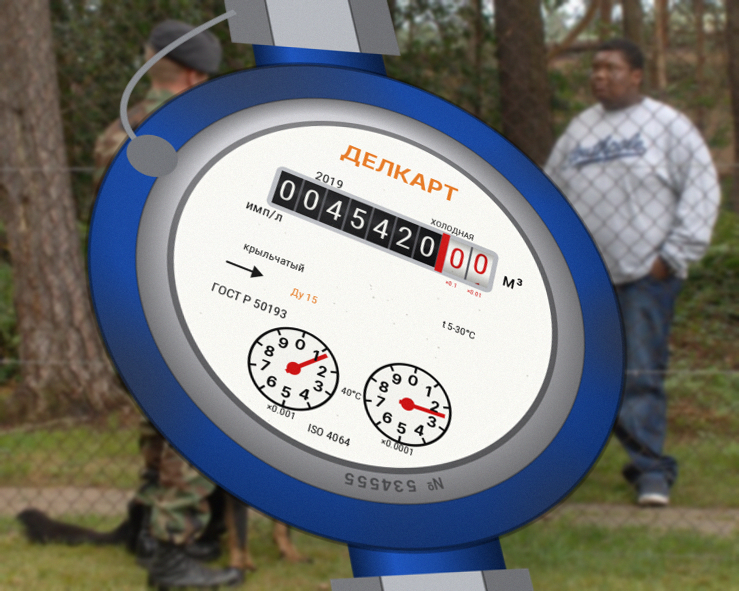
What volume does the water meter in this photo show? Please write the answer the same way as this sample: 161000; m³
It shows 45420.0012; m³
